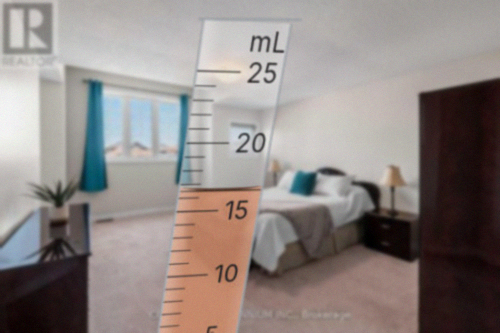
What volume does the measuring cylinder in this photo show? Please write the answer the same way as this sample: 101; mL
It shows 16.5; mL
